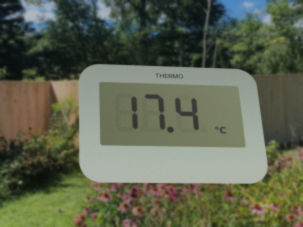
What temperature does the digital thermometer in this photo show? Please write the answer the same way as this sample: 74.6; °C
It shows 17.4; °C
